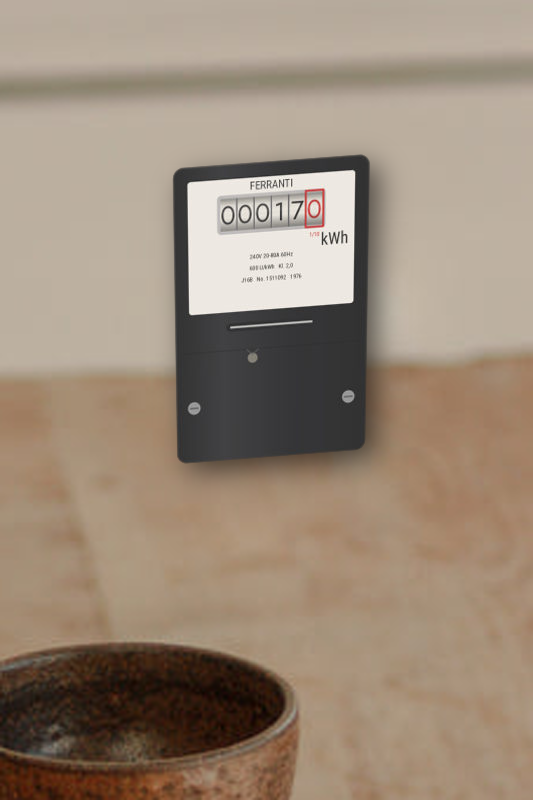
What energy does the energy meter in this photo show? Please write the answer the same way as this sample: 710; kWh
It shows 17.0; kWh
